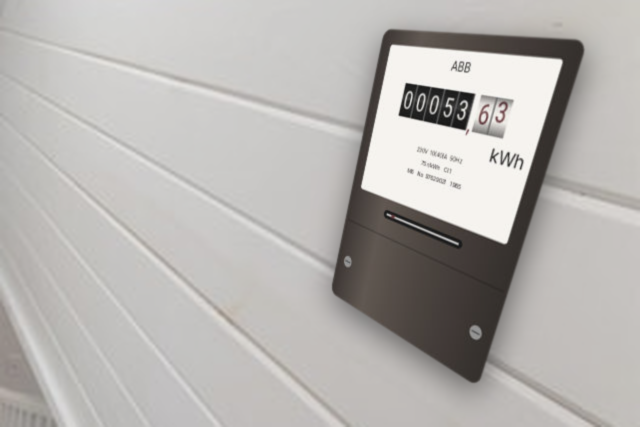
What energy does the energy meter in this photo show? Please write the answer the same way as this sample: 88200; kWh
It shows 53.63; kWh
